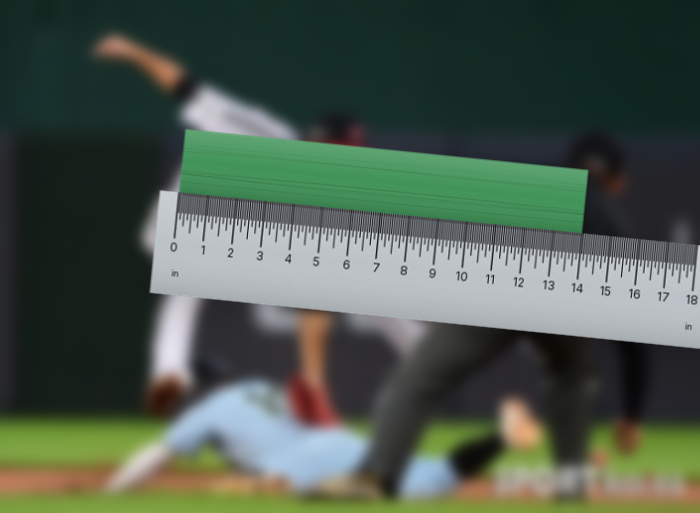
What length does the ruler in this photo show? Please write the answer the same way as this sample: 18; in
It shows 14; in
